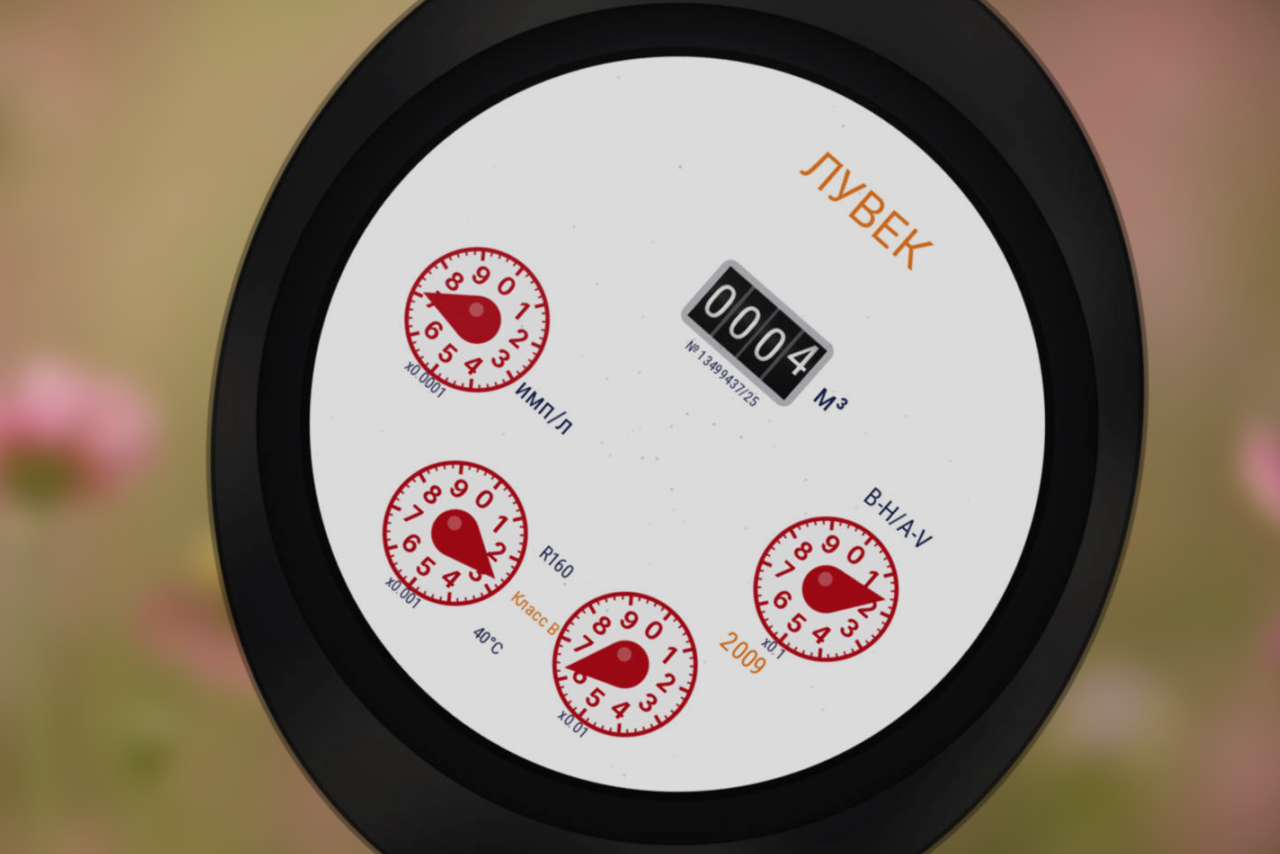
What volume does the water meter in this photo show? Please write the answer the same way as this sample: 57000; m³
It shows 4.1627; m³
